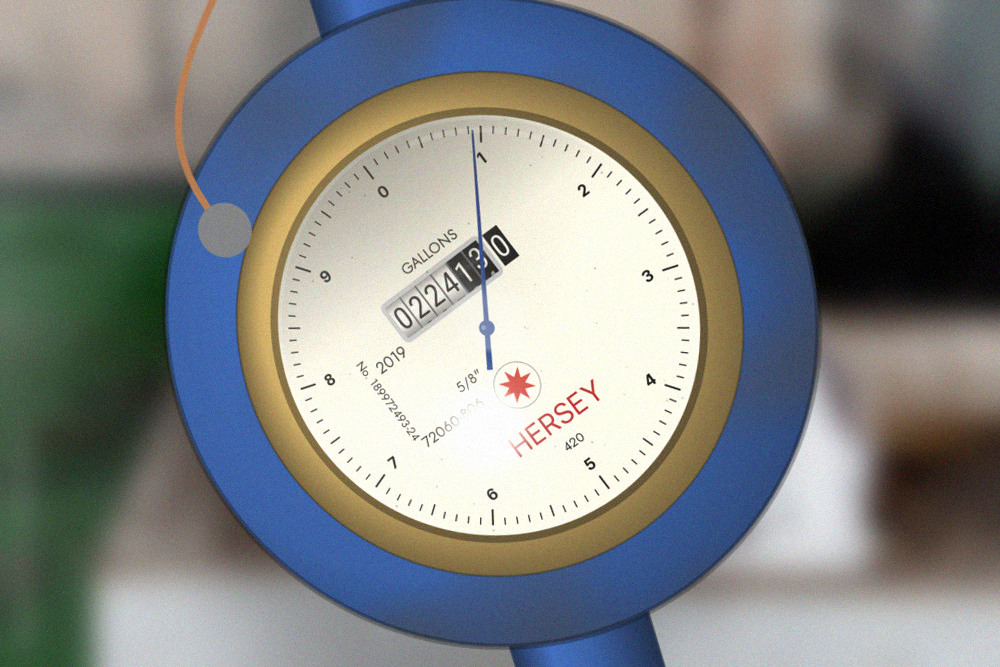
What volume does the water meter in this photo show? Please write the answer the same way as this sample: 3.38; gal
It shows 224130.9; gal
